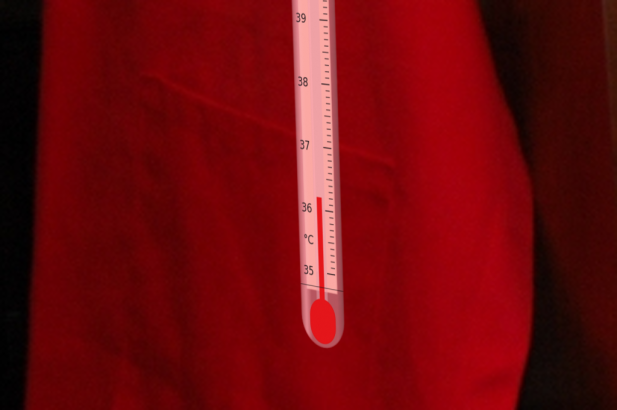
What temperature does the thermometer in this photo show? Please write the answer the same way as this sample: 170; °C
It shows 36.2; °C
